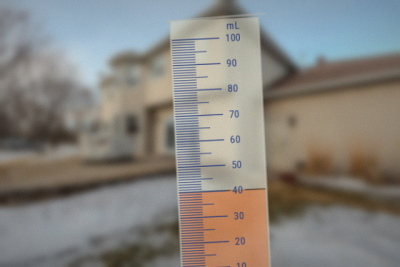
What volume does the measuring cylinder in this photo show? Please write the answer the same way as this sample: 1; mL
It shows 40; mL
